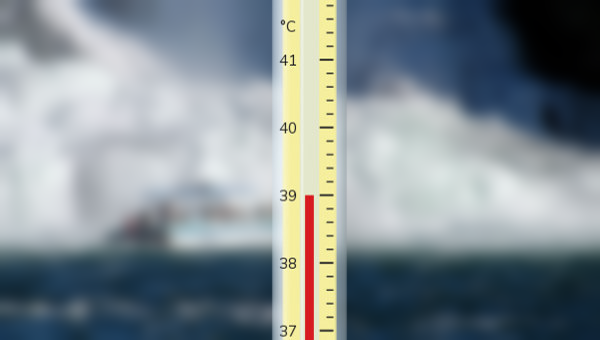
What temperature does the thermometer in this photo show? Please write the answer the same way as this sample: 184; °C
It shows 39; °C
